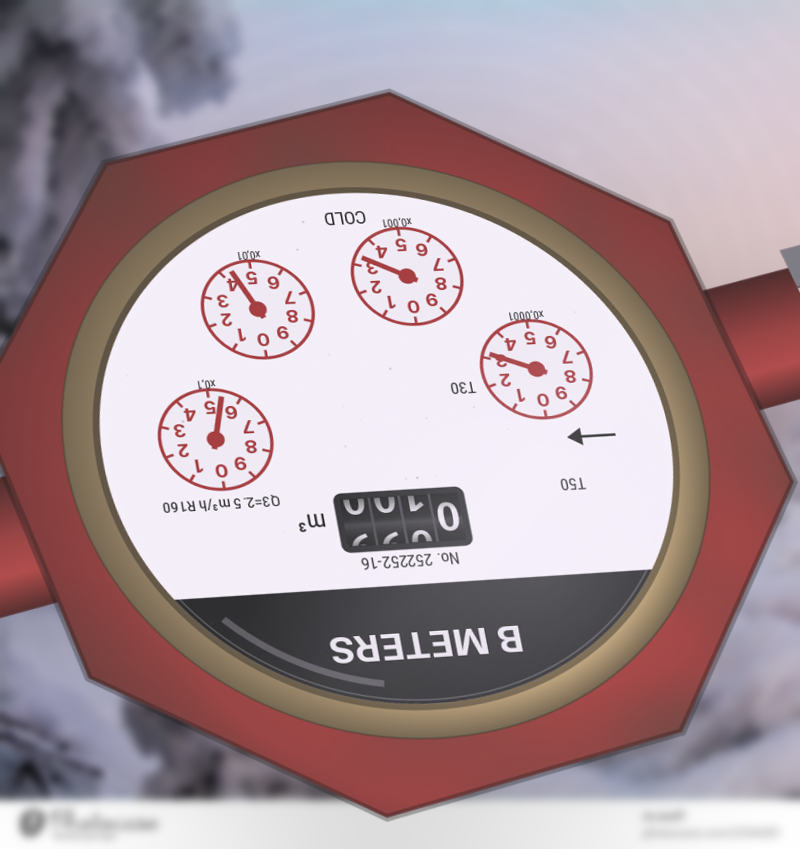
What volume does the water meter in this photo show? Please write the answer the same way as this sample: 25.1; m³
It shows 99.5433; m³
